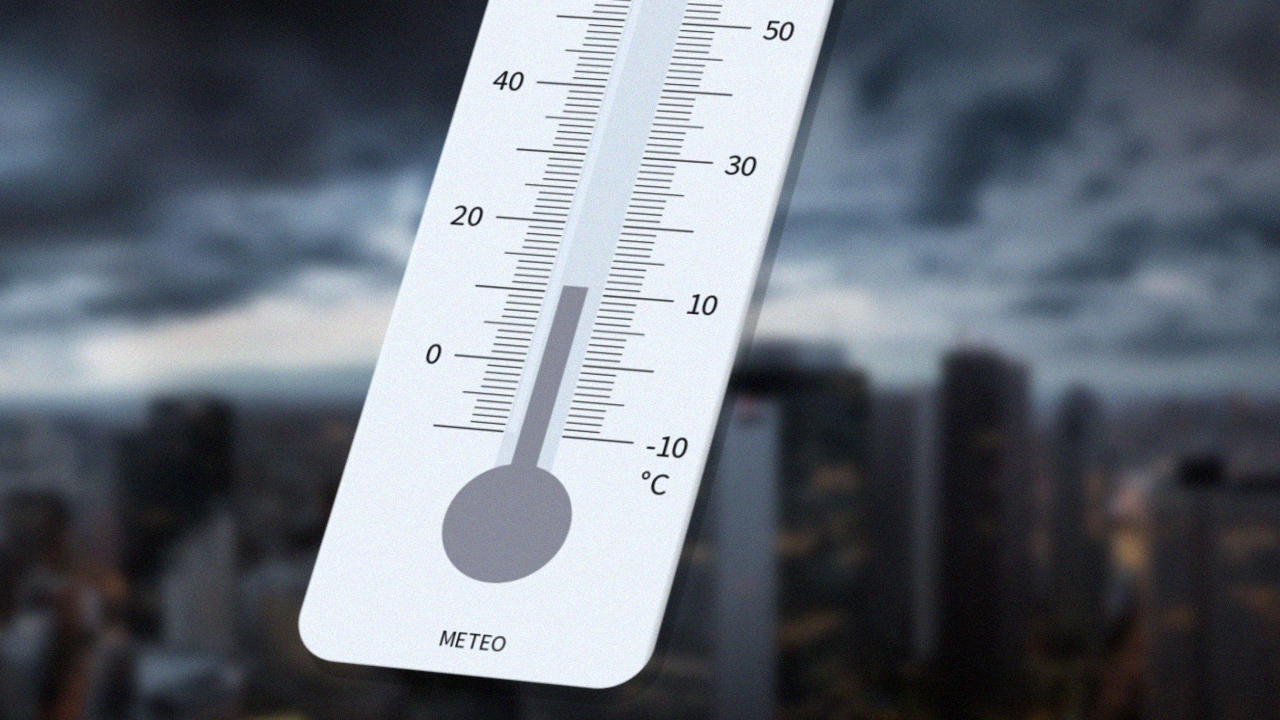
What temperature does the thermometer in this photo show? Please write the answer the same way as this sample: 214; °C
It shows 11; °C
